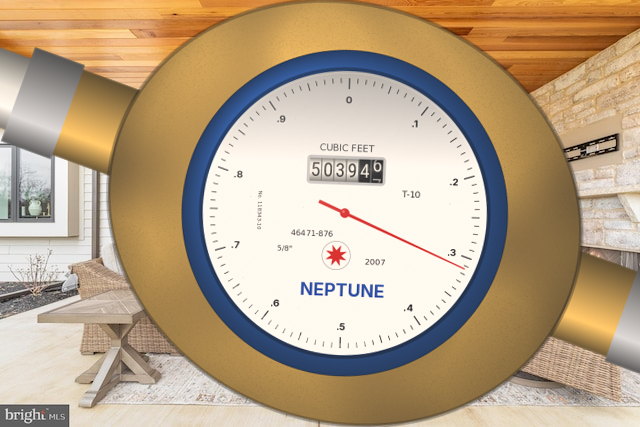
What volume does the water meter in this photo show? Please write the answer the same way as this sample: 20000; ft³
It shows 503946.31; ft³
